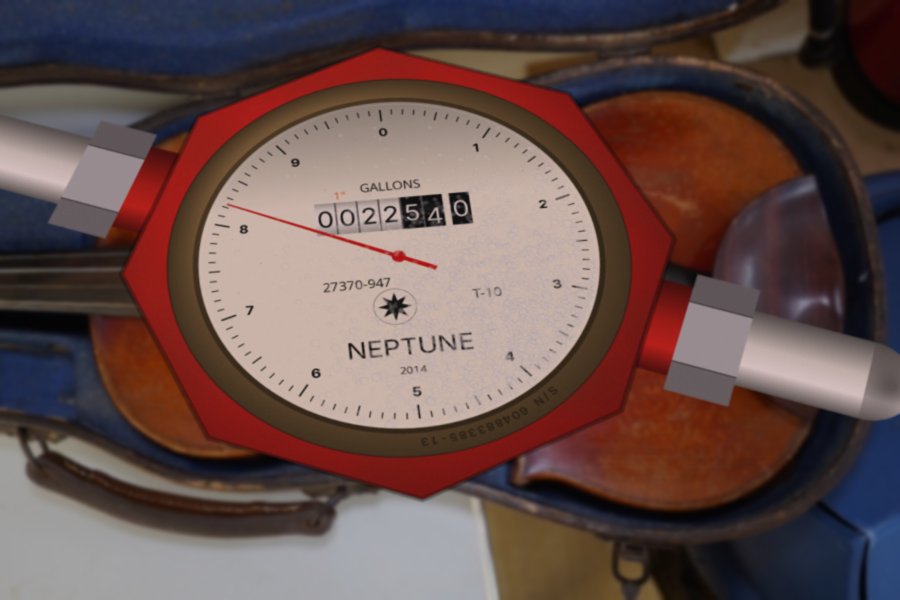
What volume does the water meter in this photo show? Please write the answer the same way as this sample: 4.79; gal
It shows 22538.2; gal
